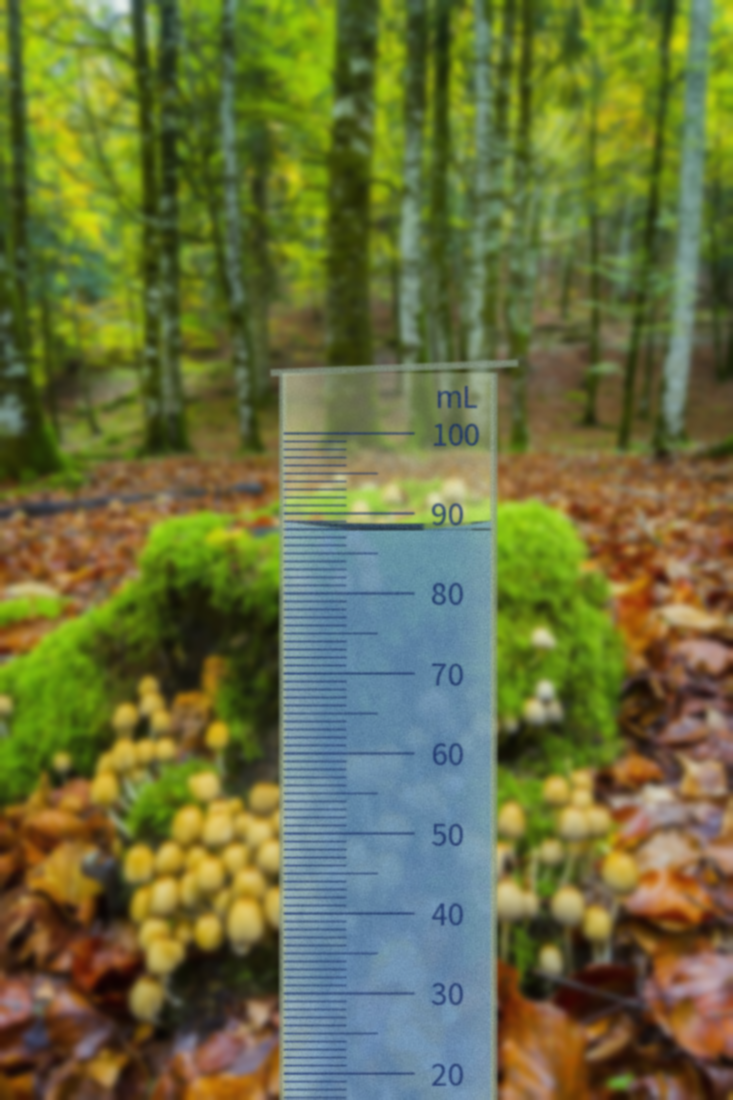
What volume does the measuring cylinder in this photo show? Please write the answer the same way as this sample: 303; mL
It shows 88; mL
